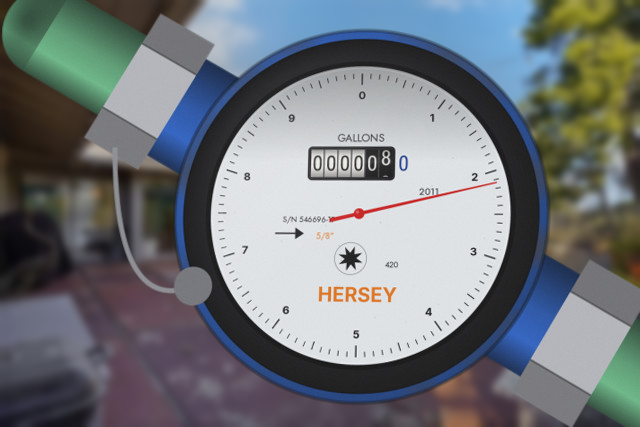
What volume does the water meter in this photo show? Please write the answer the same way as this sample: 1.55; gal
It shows 82.1; gal
